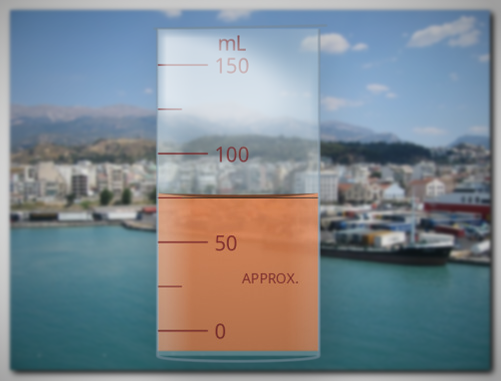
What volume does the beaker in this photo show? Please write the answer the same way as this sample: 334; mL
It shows 75; mL
